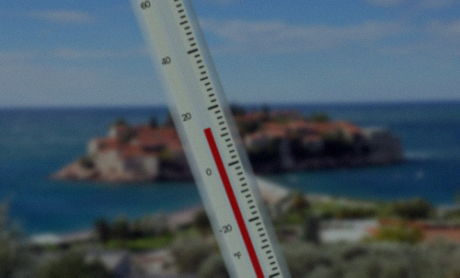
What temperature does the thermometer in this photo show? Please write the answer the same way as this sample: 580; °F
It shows 14; °F
